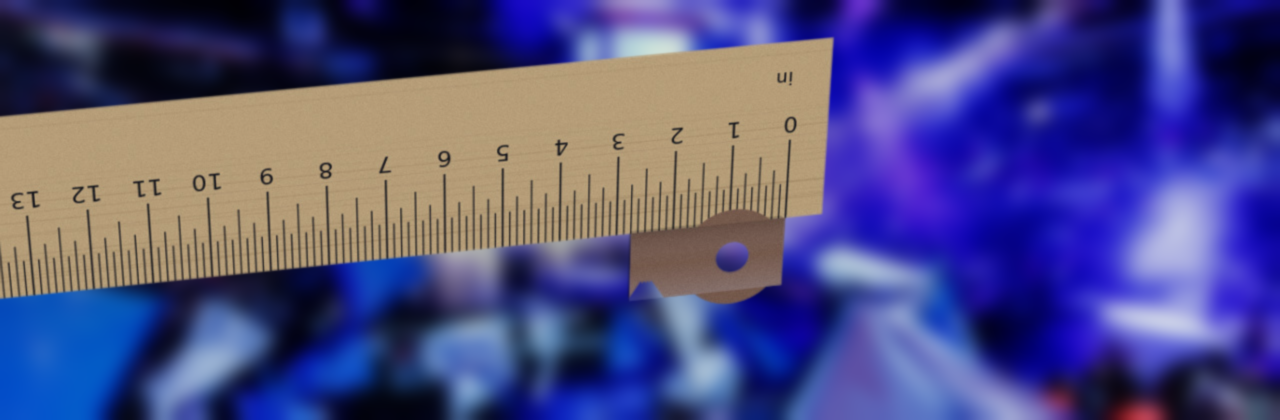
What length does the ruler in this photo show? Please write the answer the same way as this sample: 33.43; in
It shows 2.75; in
